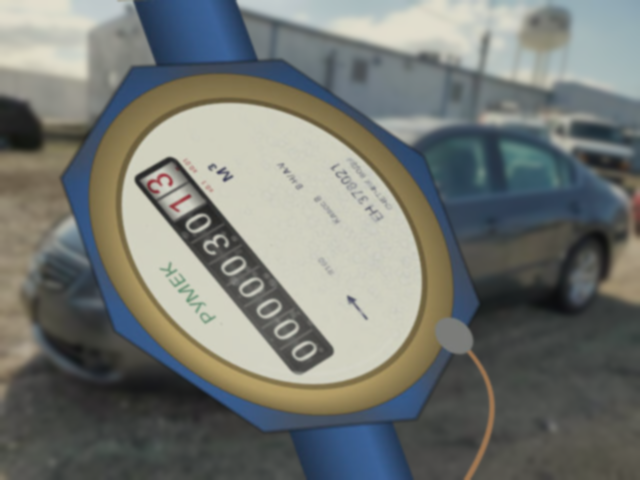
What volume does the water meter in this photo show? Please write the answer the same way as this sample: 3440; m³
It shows 30.13; m³
